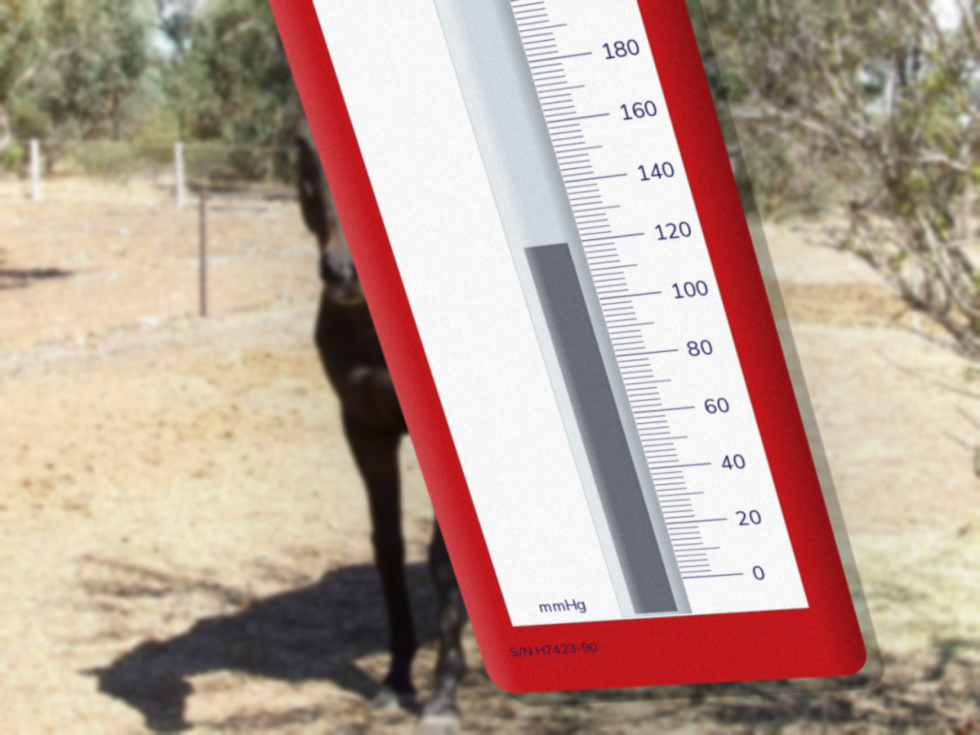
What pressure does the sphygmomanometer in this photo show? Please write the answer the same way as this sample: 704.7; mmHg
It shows 120; mmHg
